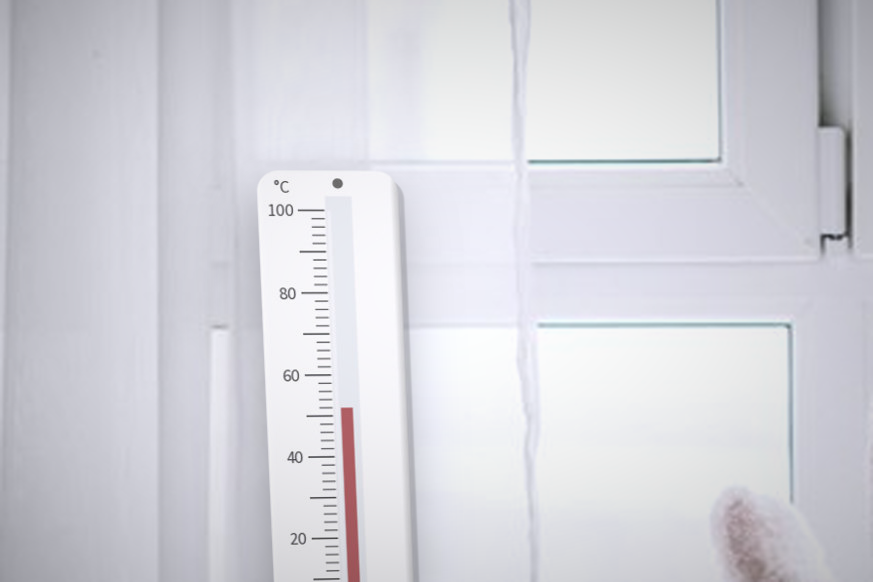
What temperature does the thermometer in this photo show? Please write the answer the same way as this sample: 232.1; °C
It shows 52; °C
